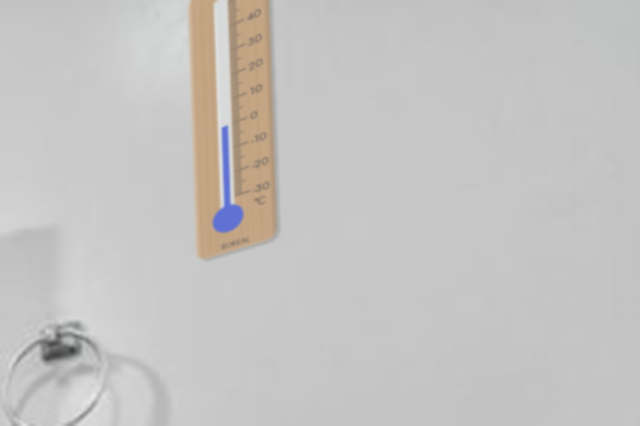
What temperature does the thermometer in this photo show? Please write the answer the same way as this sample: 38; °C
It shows 0; °C
